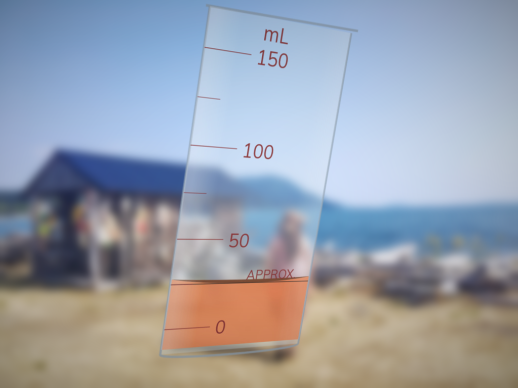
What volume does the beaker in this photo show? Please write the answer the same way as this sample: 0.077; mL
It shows 25; mL
